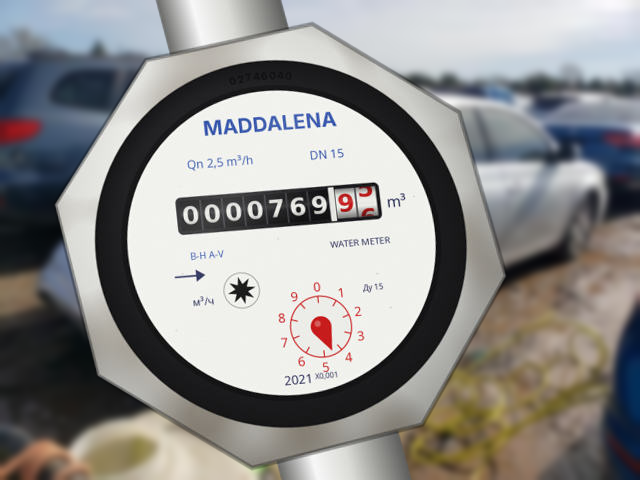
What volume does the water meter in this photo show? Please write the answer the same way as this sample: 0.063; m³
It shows 769.954; m³
